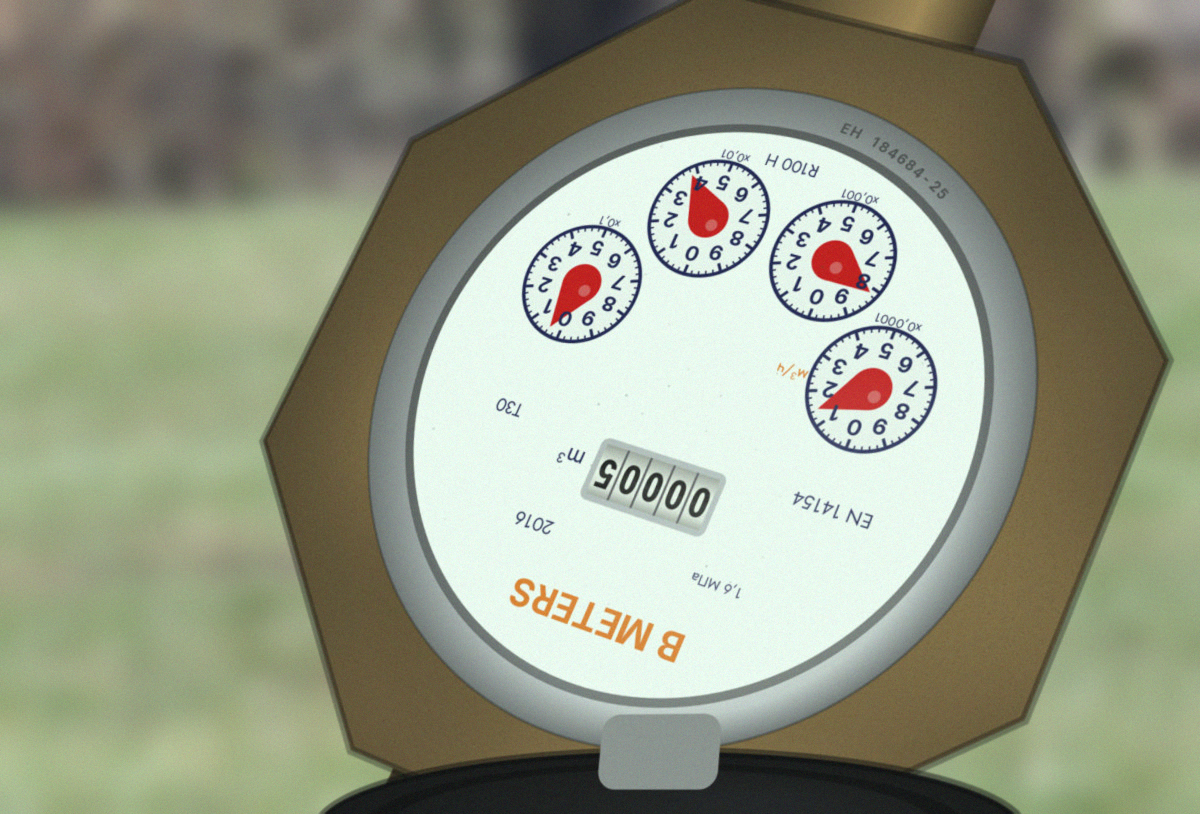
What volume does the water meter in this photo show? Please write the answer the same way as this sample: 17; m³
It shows 5.0381; m³
